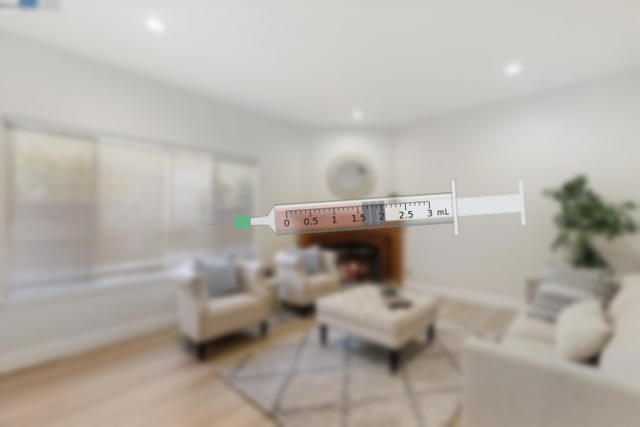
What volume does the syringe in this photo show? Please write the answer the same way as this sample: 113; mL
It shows 1.6; mL
